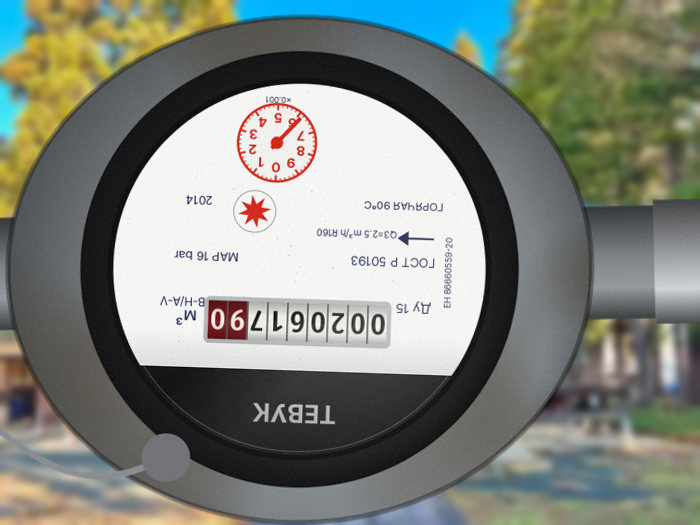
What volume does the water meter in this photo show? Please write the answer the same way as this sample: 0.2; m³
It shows 20617.906; m³
